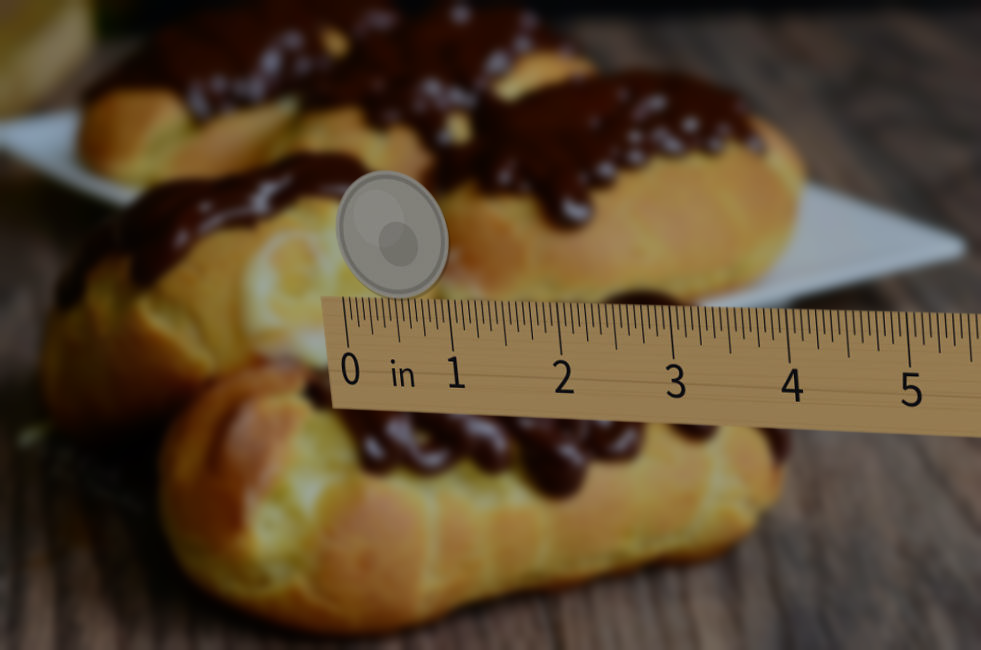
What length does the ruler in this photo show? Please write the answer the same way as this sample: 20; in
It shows 1.0625; in
